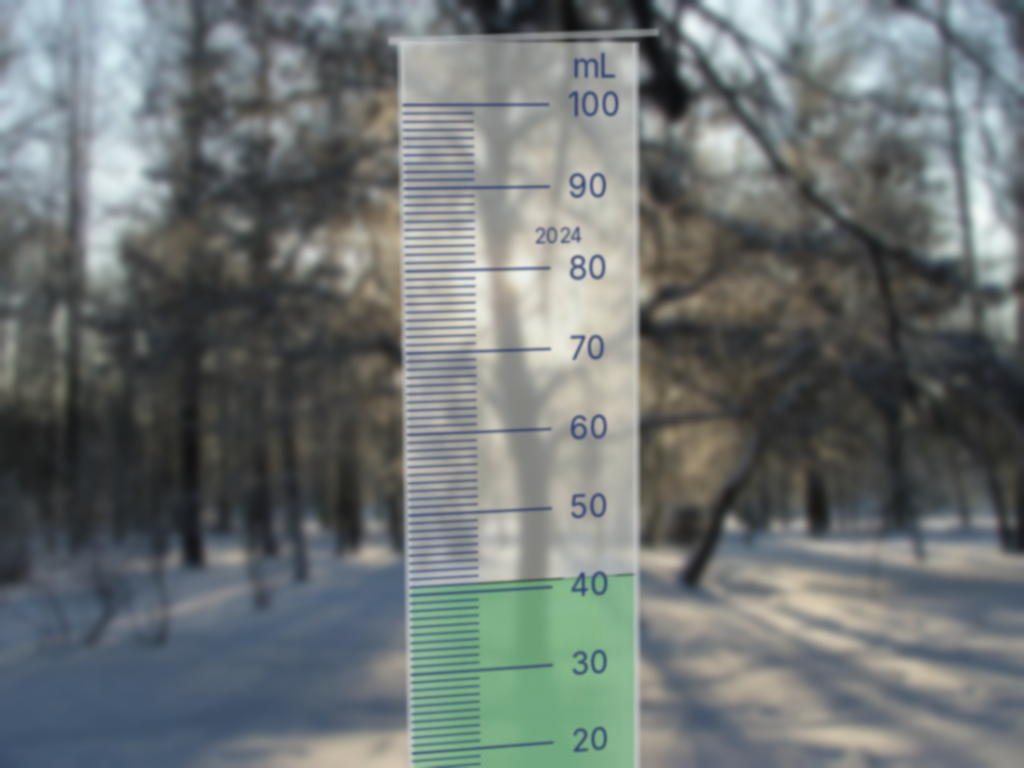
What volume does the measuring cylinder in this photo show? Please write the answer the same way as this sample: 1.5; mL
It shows 41; mL
